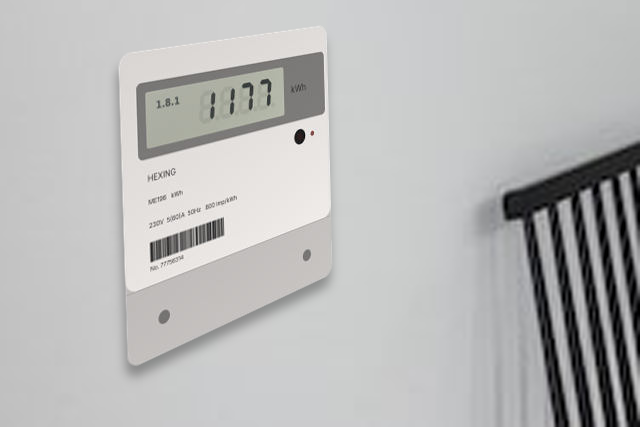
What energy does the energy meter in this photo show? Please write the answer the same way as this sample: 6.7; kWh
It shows 1177; kWh
